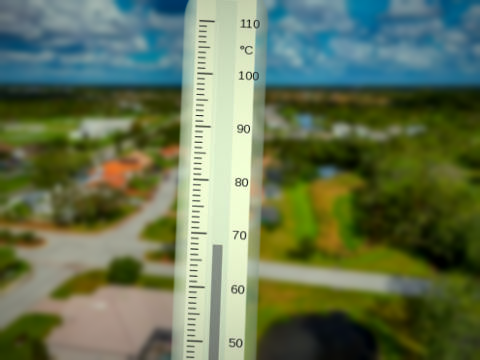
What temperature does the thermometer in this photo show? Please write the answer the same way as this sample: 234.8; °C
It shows 68; °C
